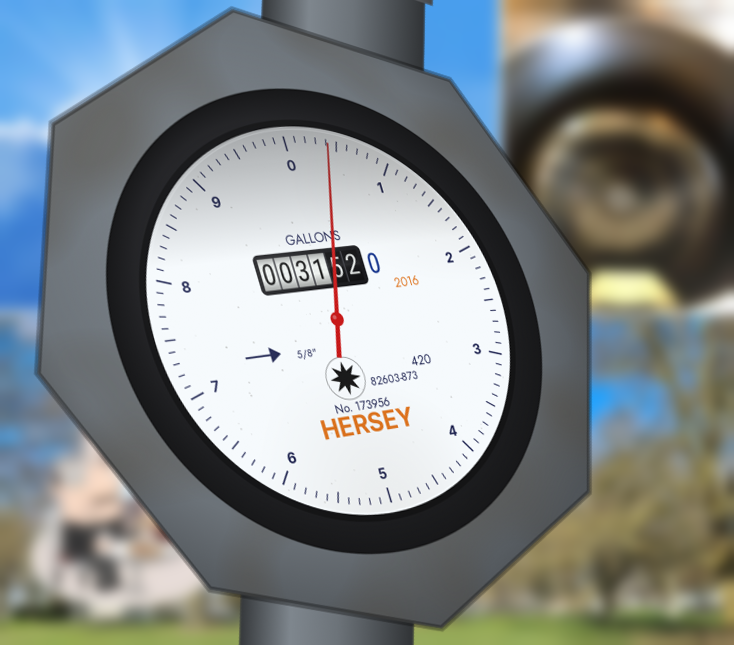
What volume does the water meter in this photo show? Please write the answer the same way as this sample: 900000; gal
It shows 31520.4; gal
